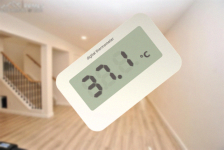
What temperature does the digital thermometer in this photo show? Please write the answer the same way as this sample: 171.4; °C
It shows 37.1; °C
